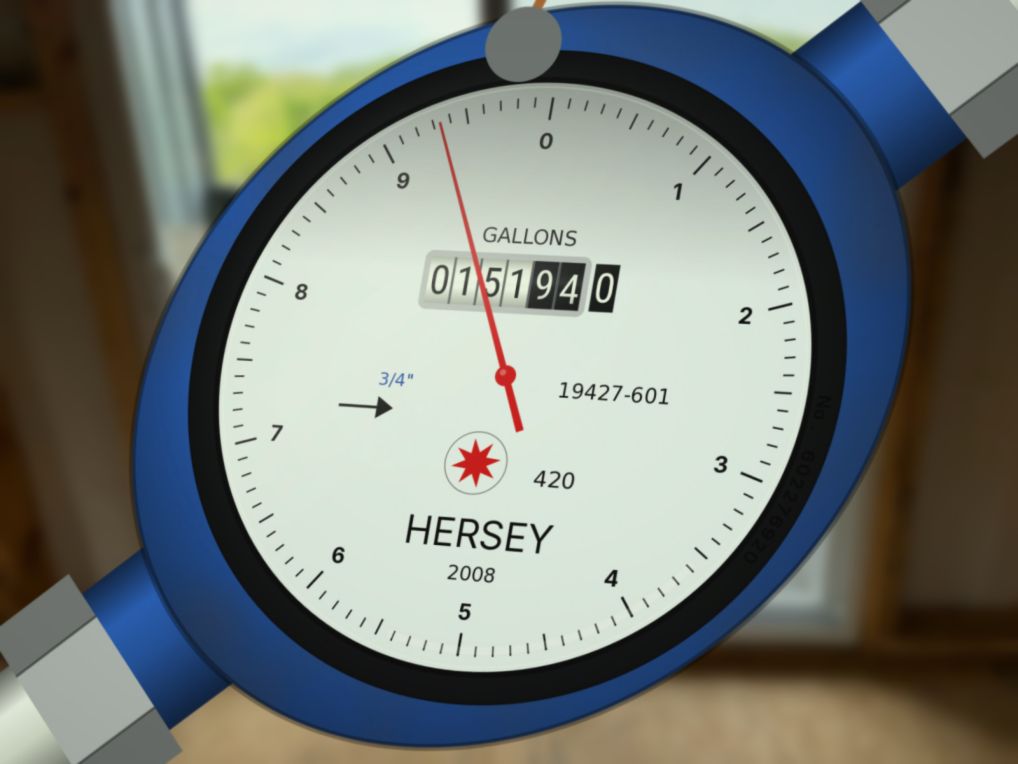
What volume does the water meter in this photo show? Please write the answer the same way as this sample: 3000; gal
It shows 151939.3; gal
